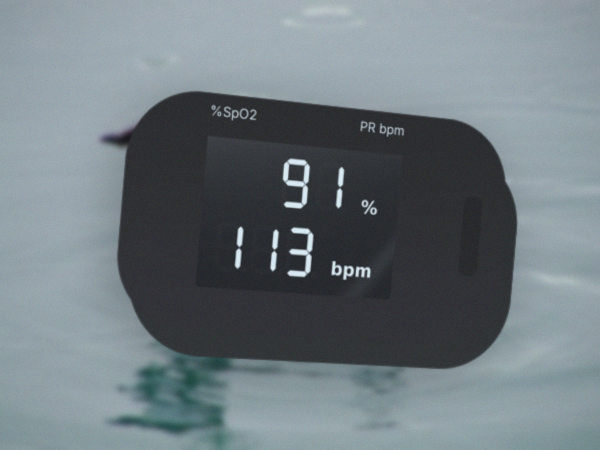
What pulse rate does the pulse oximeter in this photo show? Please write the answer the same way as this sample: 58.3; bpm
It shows 113; bpm
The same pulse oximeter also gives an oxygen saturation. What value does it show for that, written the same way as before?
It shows 91; %
